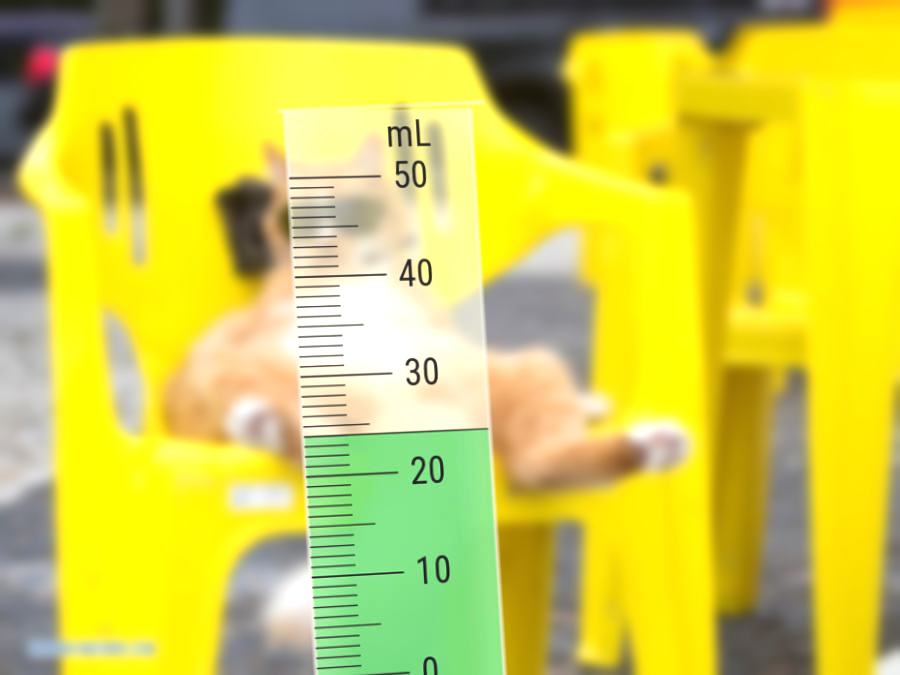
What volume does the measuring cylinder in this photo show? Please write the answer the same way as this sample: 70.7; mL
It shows 24; mL
